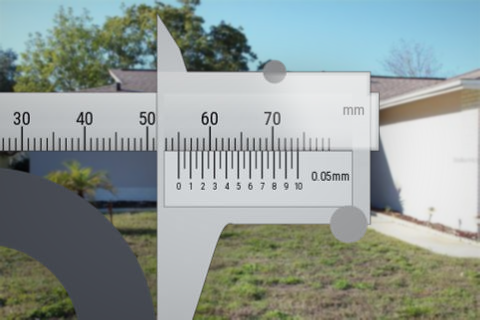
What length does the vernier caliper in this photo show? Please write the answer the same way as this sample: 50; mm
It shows 55.0; mm
